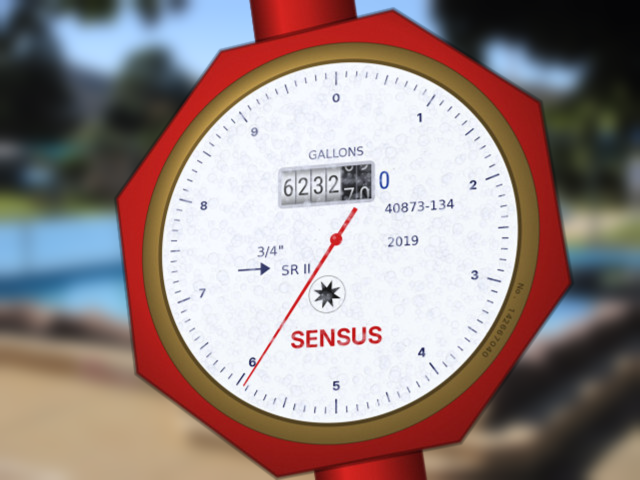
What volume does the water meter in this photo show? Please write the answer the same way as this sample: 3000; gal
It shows 6232695.9; gal
